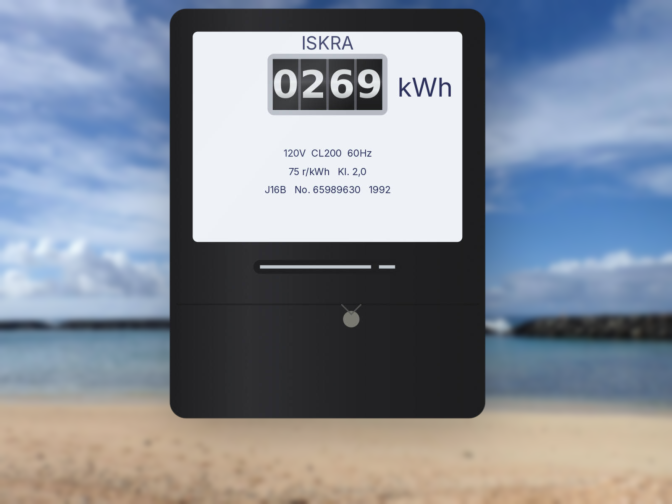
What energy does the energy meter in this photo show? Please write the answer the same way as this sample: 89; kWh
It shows 269; kWh
